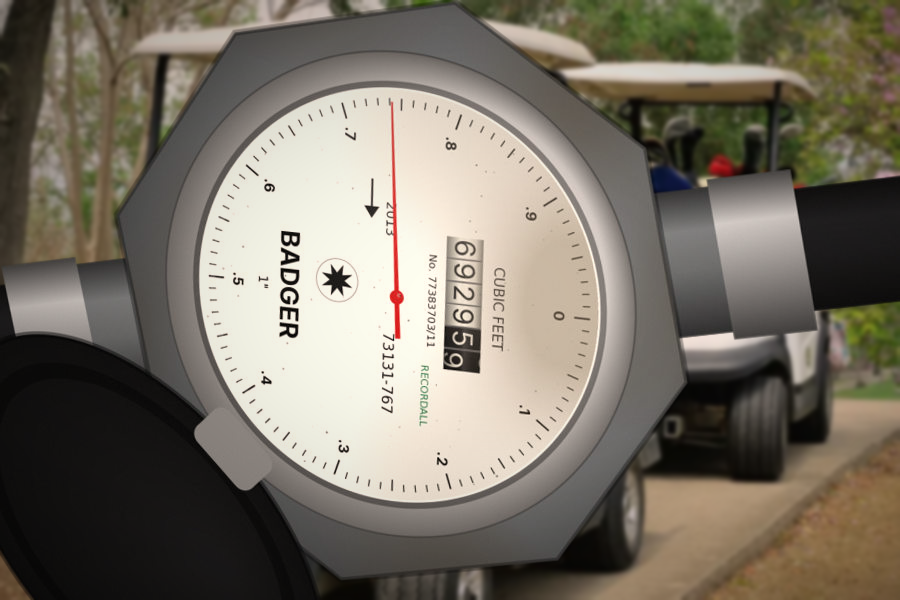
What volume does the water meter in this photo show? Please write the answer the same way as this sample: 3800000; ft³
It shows 692958.74; ft³
